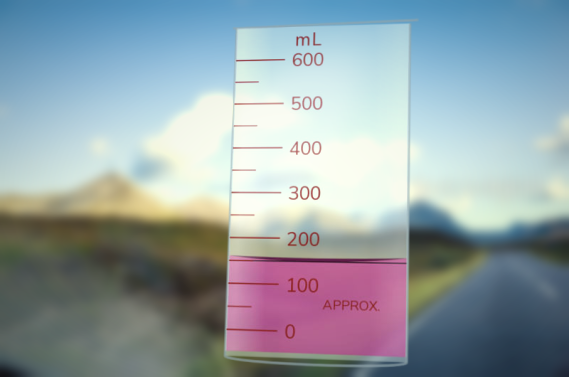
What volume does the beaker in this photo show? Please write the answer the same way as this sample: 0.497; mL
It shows 150; mL
